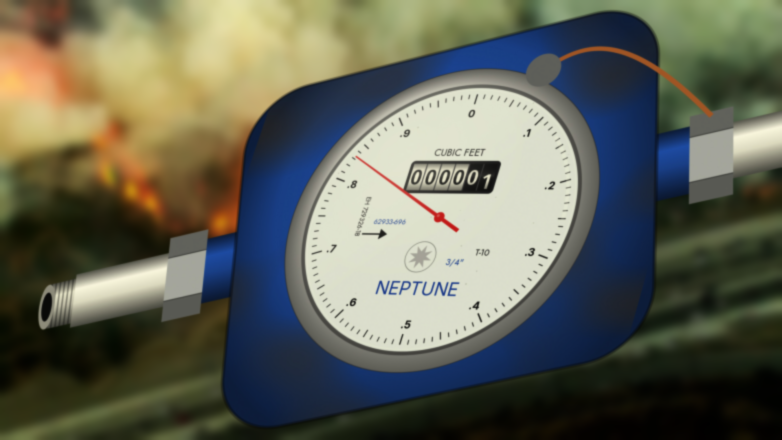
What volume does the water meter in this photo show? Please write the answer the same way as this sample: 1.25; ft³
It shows 0.83; ft³
